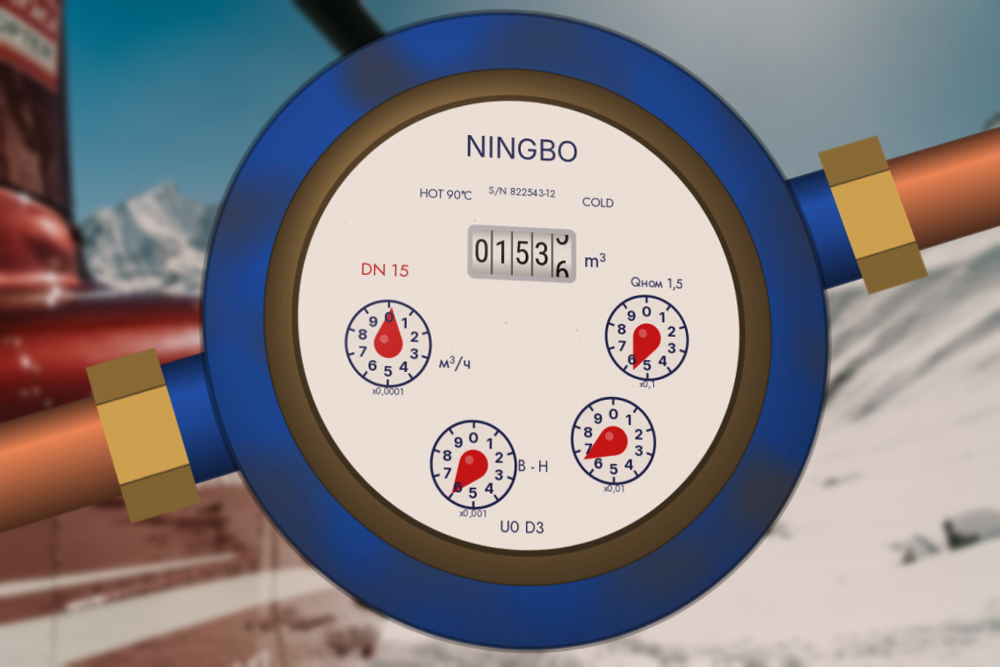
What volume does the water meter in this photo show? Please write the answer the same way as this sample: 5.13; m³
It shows 1535.5660; m³
